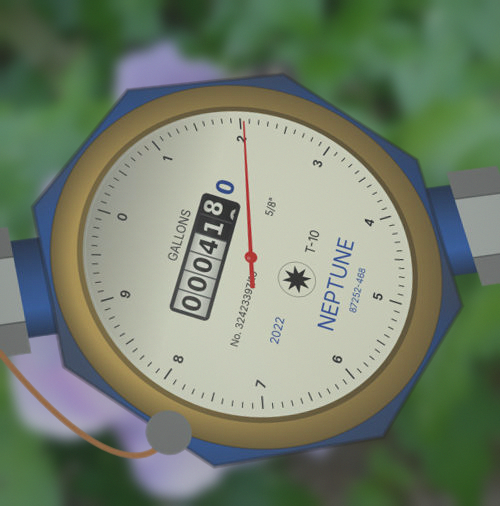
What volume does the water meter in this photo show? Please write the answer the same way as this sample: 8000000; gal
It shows 4182.0; gal
